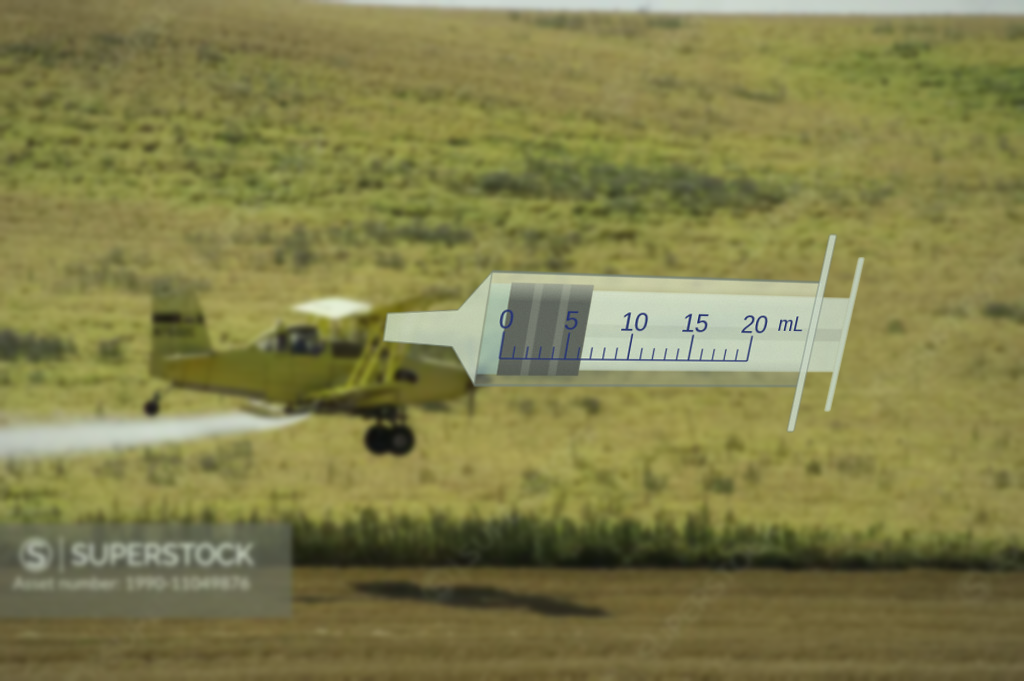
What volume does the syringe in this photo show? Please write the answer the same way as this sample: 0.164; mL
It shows 0; mL
